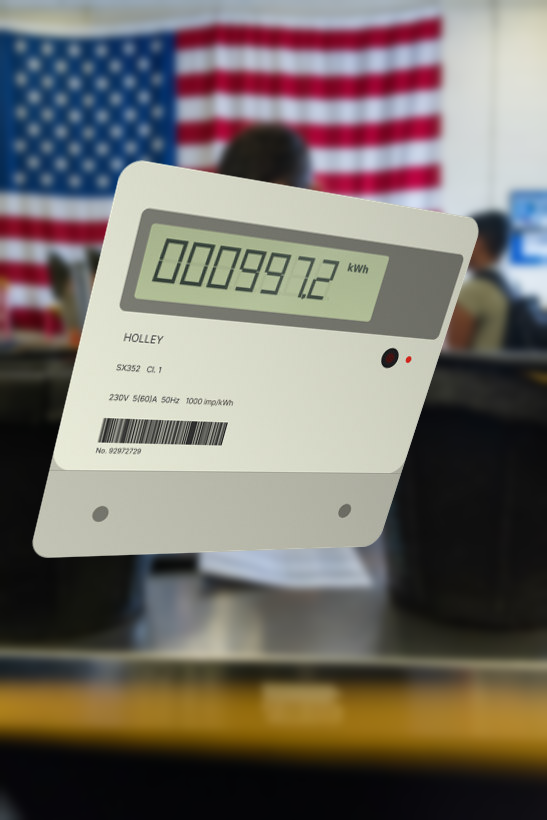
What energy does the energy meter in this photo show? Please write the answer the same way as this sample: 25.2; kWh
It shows 997.2; kWh
